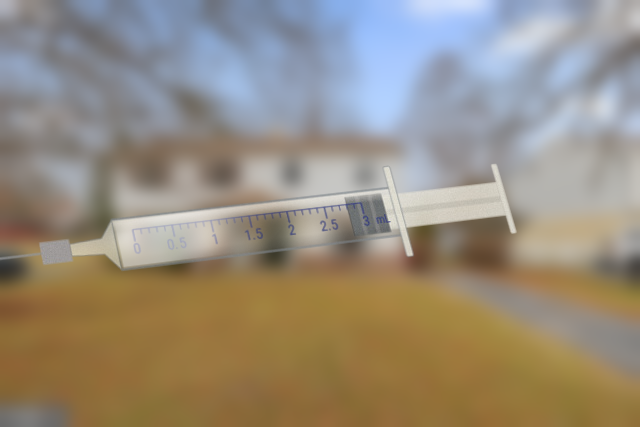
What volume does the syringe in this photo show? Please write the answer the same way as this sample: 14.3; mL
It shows 2.8; mL
